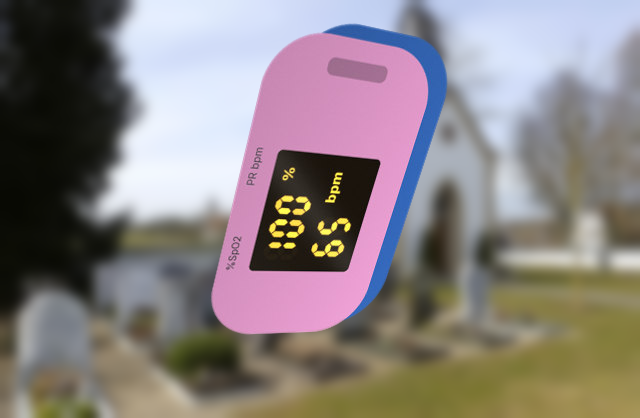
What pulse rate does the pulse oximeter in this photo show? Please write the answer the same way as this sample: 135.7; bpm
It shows 65; bpm
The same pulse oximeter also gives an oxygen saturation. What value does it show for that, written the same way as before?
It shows 100; %
